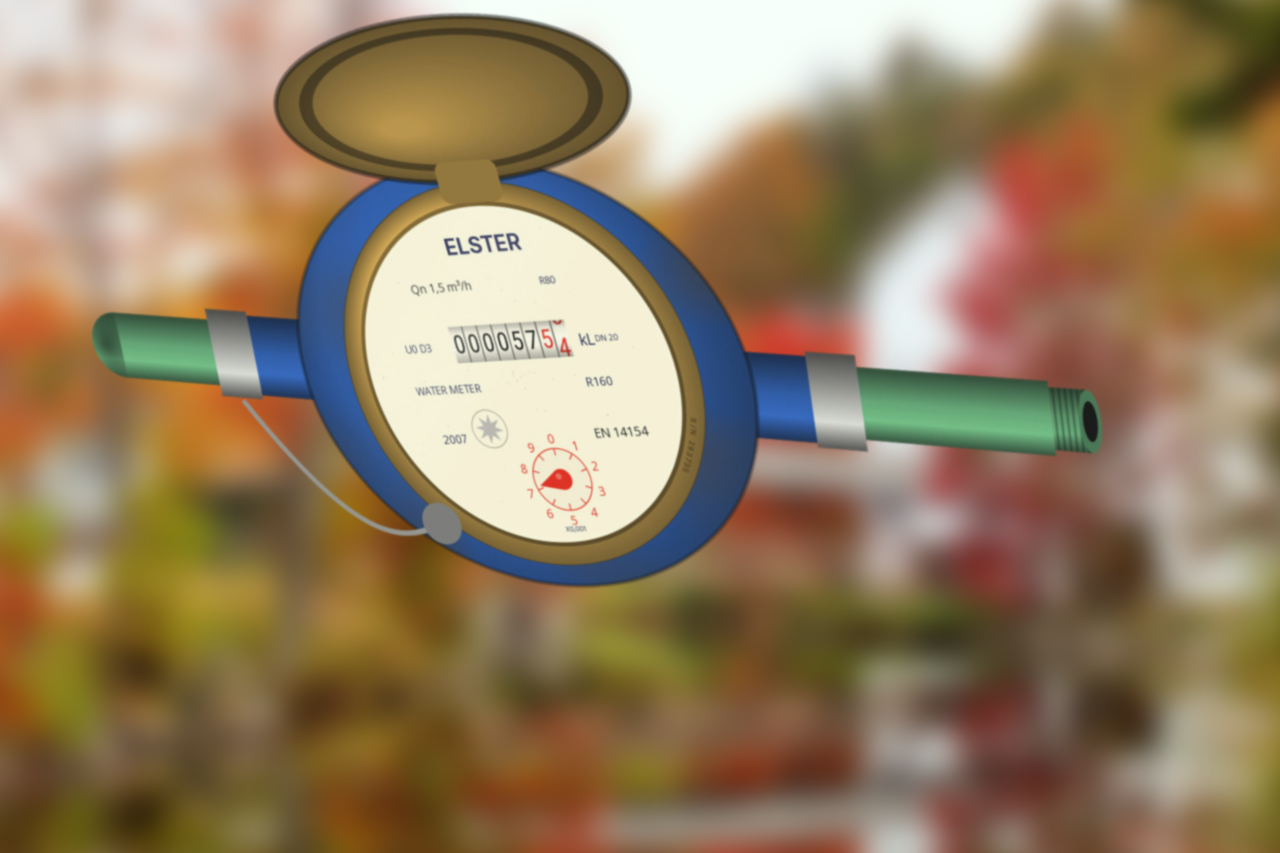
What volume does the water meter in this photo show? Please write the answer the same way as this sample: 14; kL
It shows 57.537; kL
